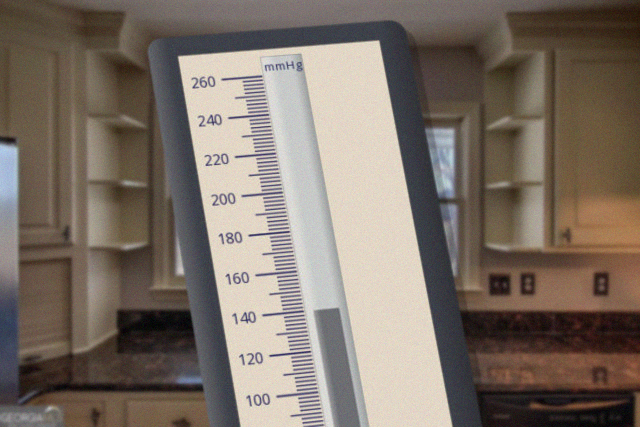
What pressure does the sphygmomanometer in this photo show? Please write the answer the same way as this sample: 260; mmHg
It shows 140; mmHg
